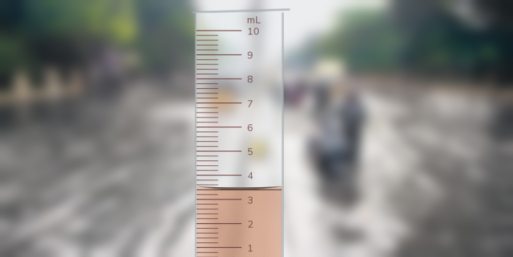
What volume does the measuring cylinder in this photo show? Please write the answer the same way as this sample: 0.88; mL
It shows 3.4; mL
